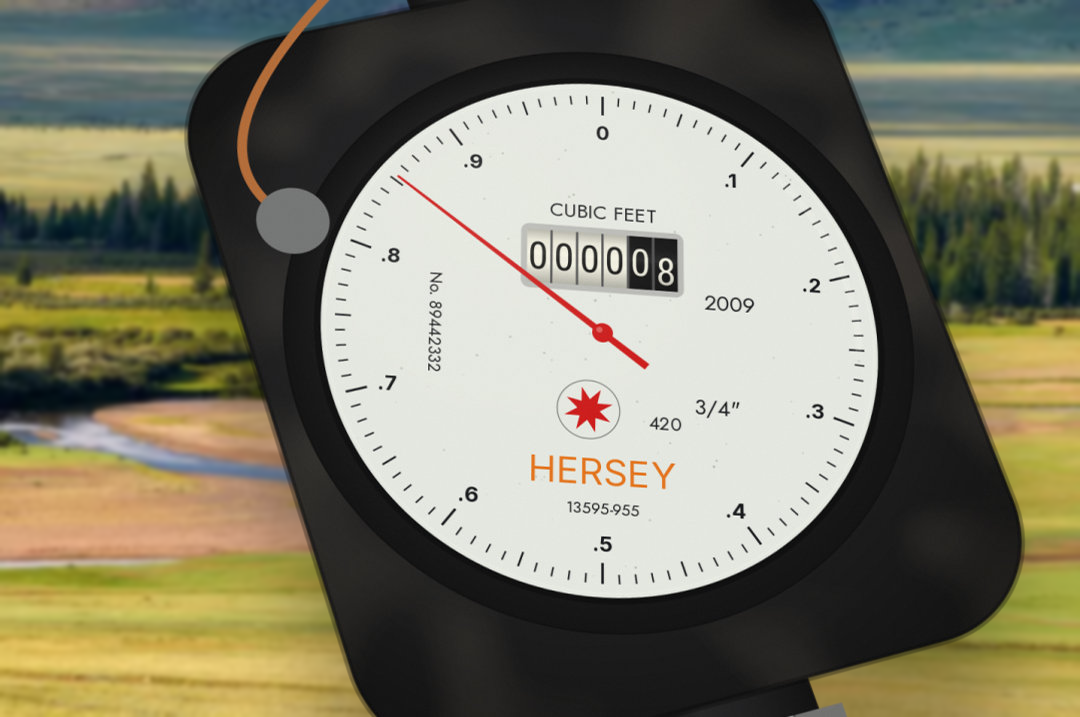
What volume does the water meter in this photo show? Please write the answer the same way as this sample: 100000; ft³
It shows 7.85; ft³
